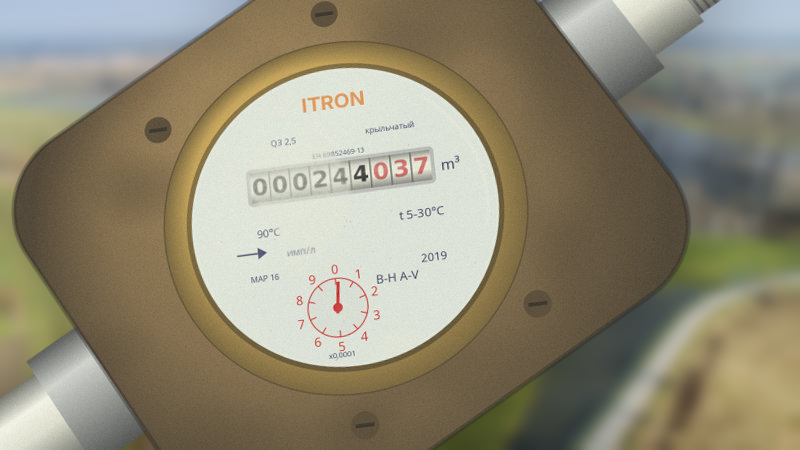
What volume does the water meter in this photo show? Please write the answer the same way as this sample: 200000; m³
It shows 244.0370; m³
